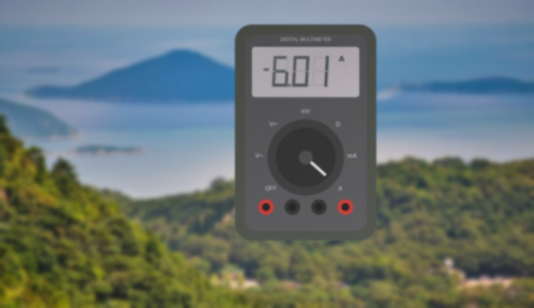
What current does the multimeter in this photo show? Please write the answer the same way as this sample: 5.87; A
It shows -6.01; A
